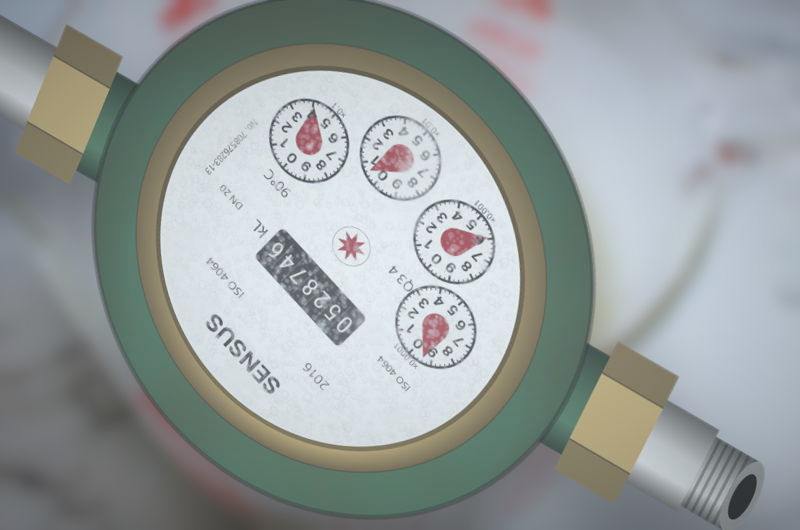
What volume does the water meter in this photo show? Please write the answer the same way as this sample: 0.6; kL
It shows 528746.4059; kL
